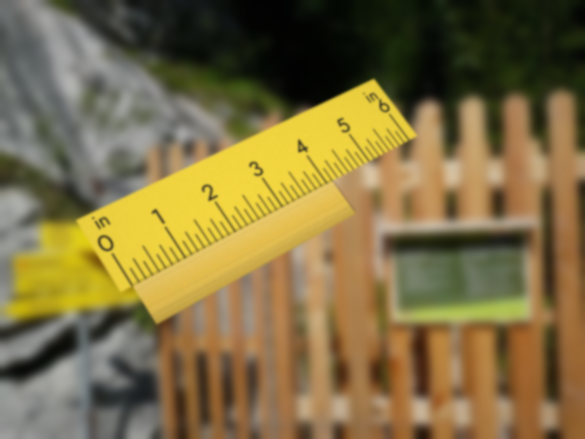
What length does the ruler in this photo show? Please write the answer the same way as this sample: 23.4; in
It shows 4.125; in
